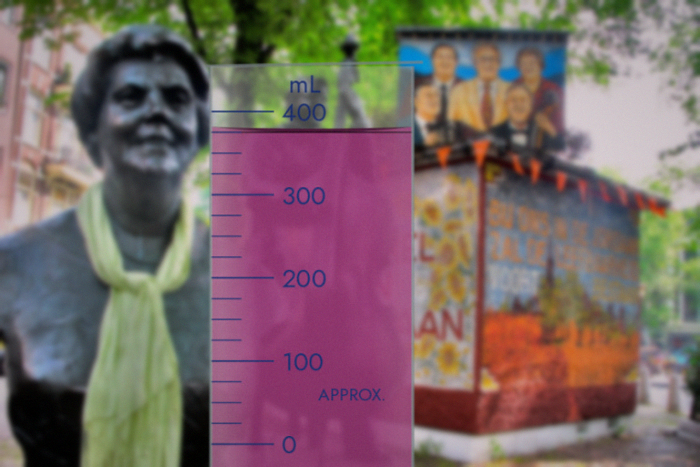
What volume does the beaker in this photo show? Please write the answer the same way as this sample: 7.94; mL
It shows 375; mL
